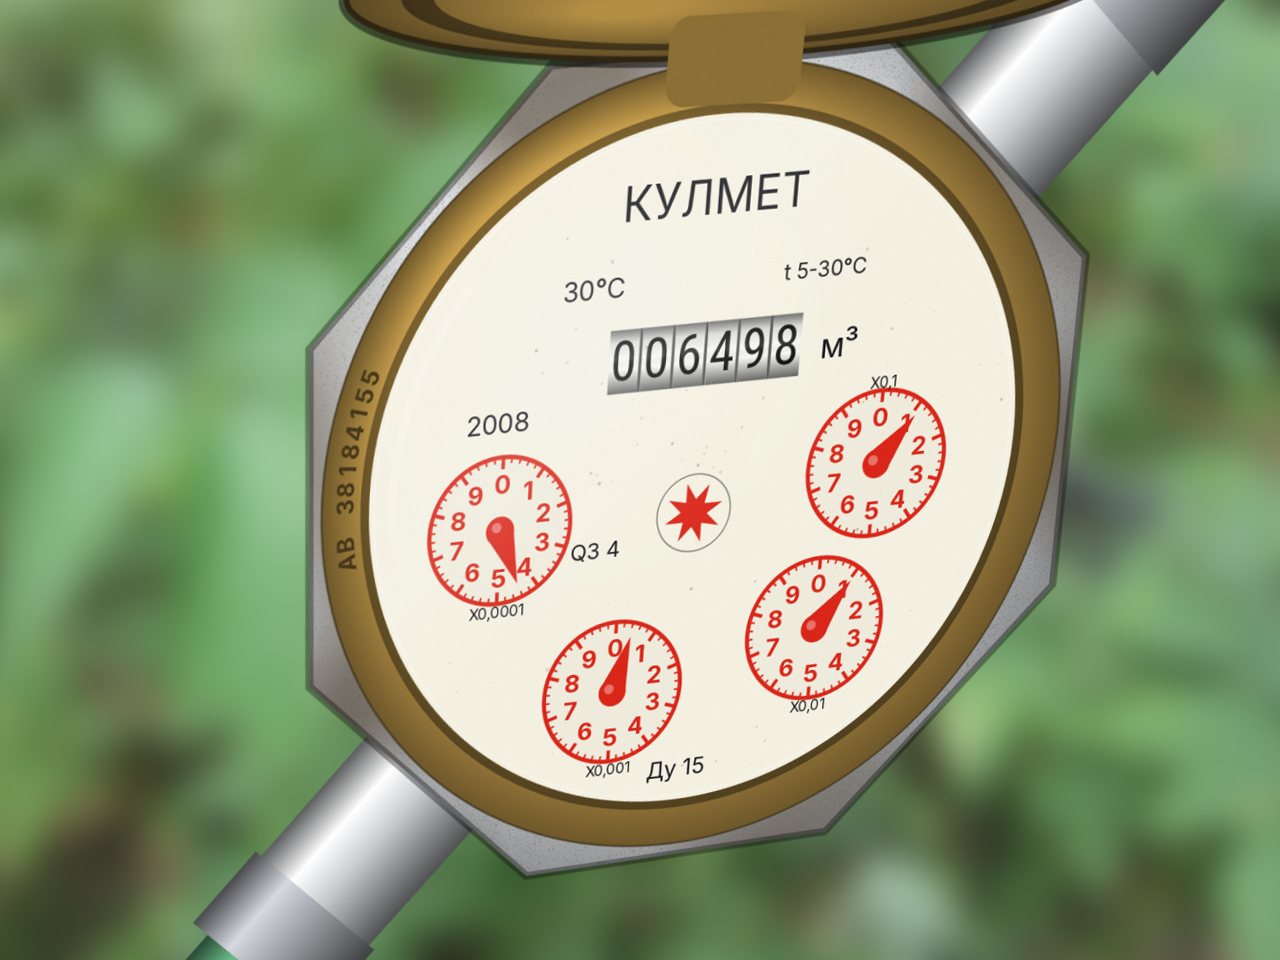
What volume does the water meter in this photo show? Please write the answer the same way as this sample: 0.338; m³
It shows 6498.1104; m³
